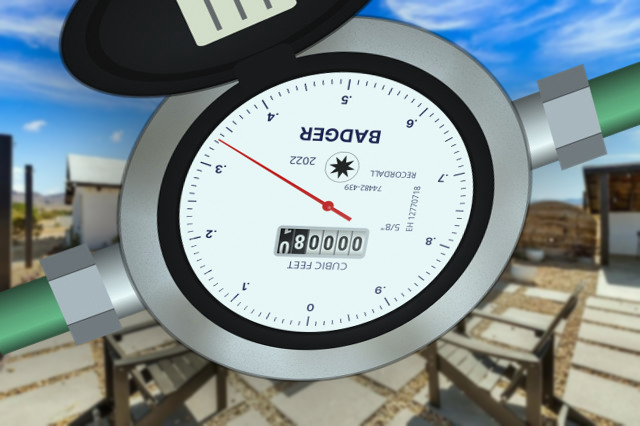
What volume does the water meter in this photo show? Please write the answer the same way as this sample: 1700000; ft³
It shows 80.33; ft³
